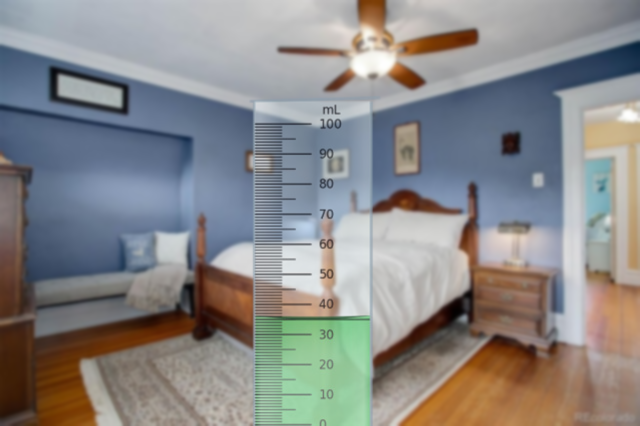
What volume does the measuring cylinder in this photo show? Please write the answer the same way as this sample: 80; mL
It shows 35; mL
